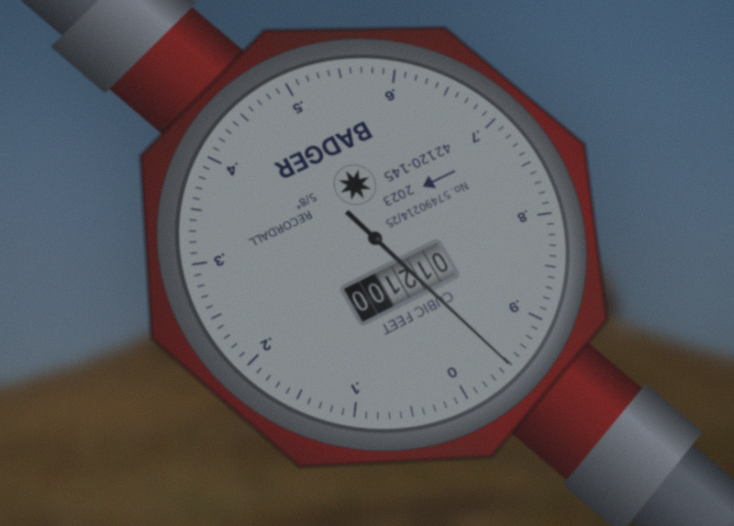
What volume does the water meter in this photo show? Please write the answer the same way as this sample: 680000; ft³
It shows 12099.95; ft³
